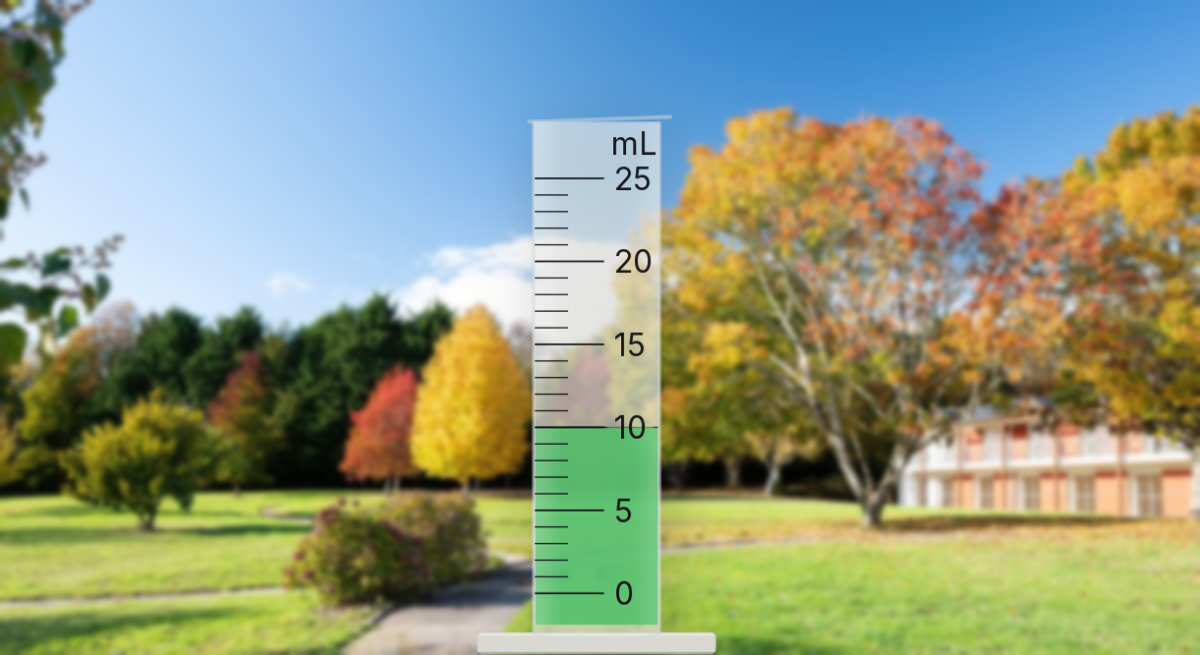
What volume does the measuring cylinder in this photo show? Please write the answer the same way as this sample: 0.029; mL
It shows 10; mL
